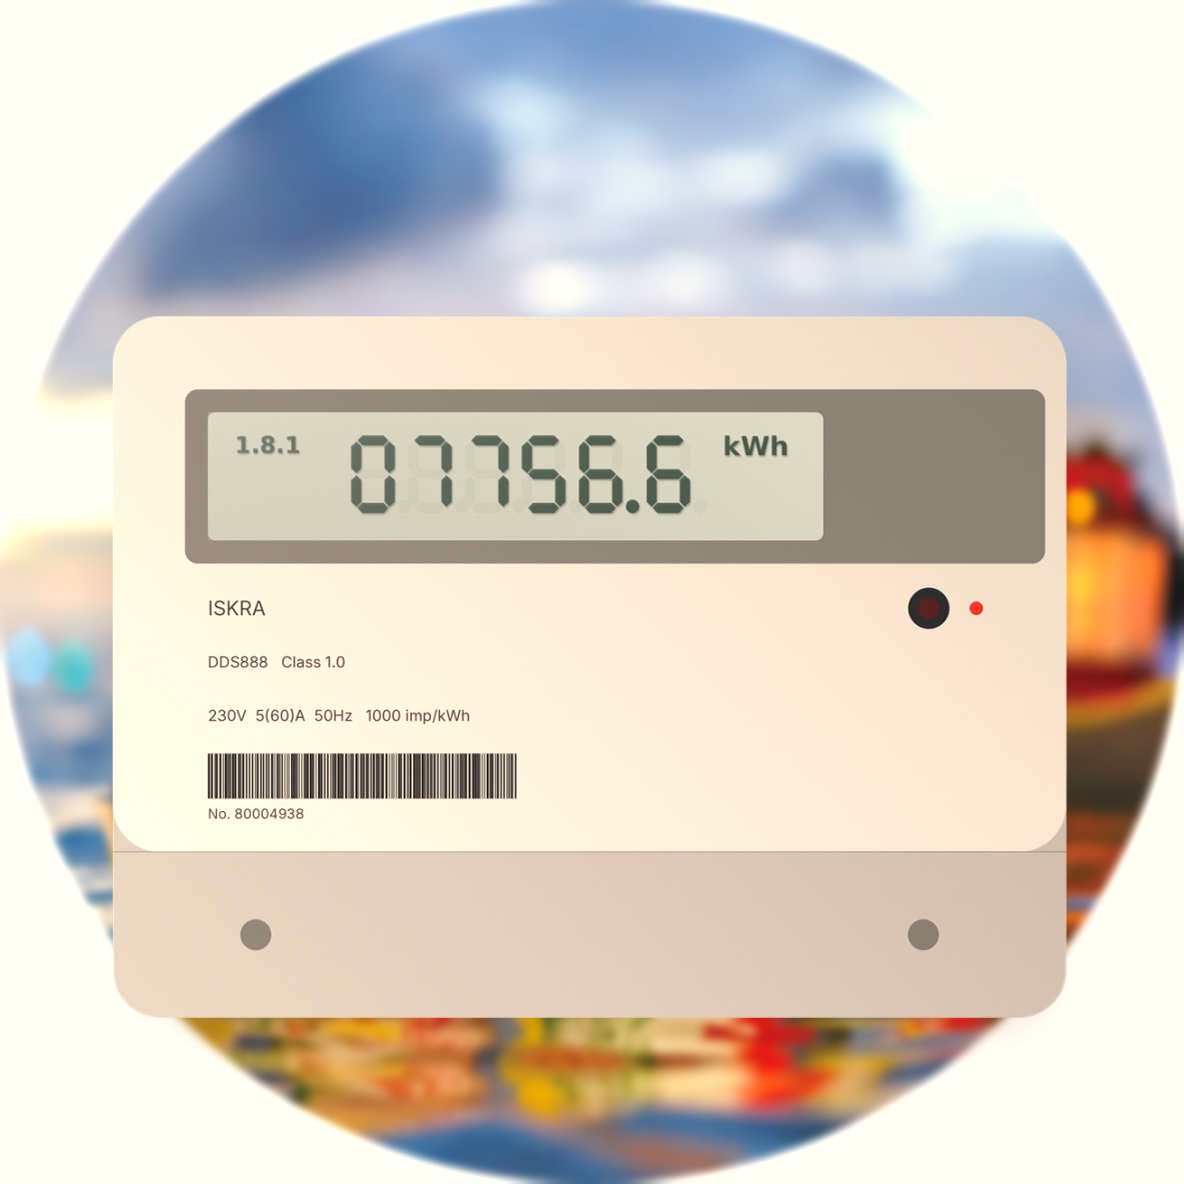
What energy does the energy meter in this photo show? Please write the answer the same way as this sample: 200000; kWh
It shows 7756.6; kWh
